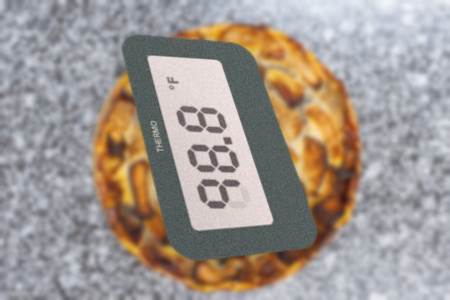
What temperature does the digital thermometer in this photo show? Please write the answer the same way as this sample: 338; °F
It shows 98.8; °F
